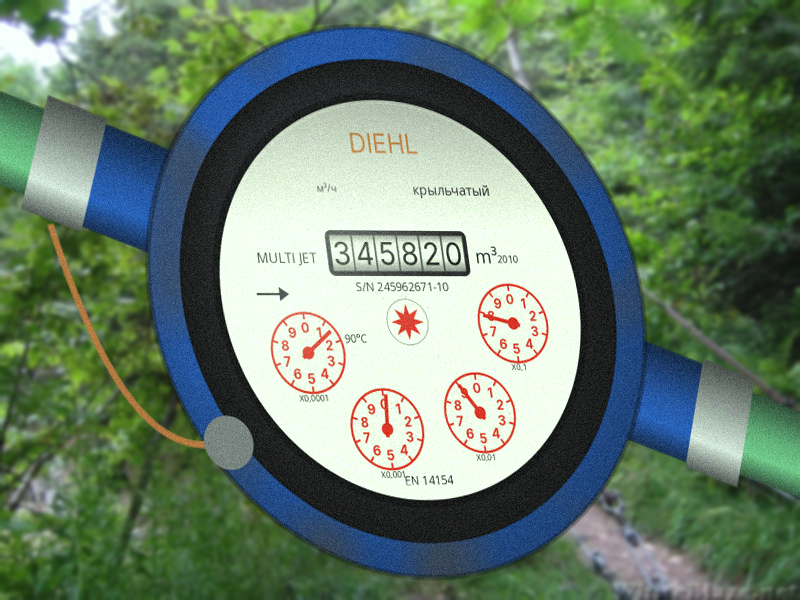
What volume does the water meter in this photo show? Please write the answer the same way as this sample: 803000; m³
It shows 345820.7901; m³
